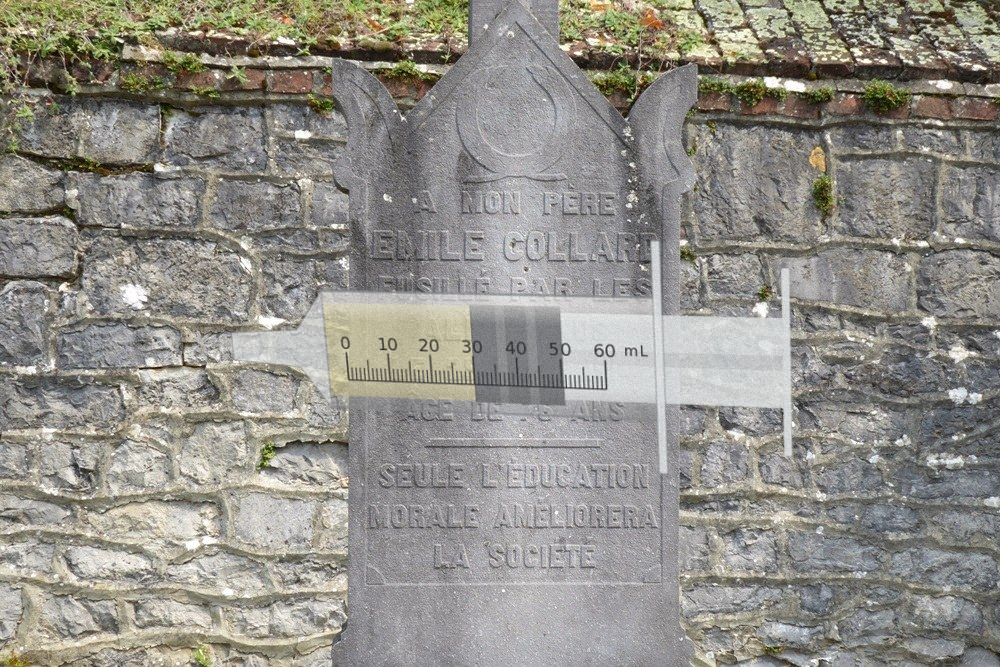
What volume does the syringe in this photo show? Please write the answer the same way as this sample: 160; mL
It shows 30; mL
